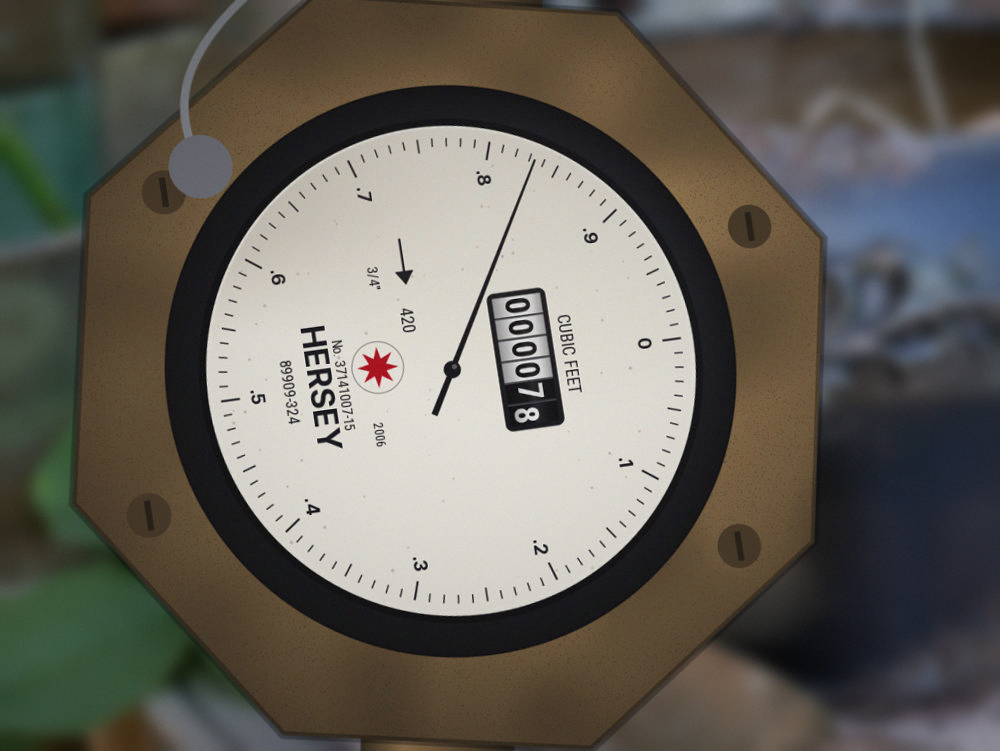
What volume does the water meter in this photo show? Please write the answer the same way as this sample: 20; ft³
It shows 77.83; ft³
